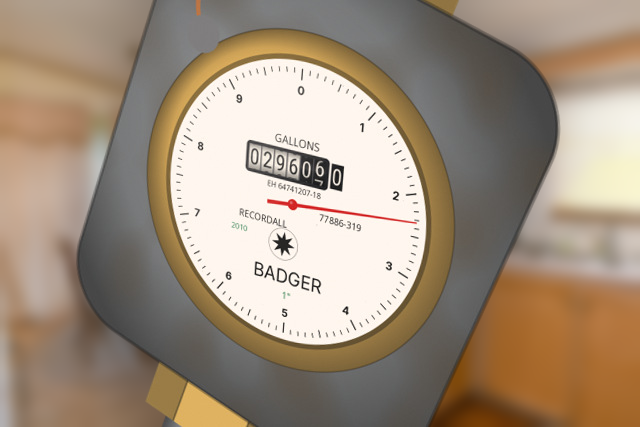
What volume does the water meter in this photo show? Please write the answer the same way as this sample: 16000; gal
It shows 296062.3; gal
